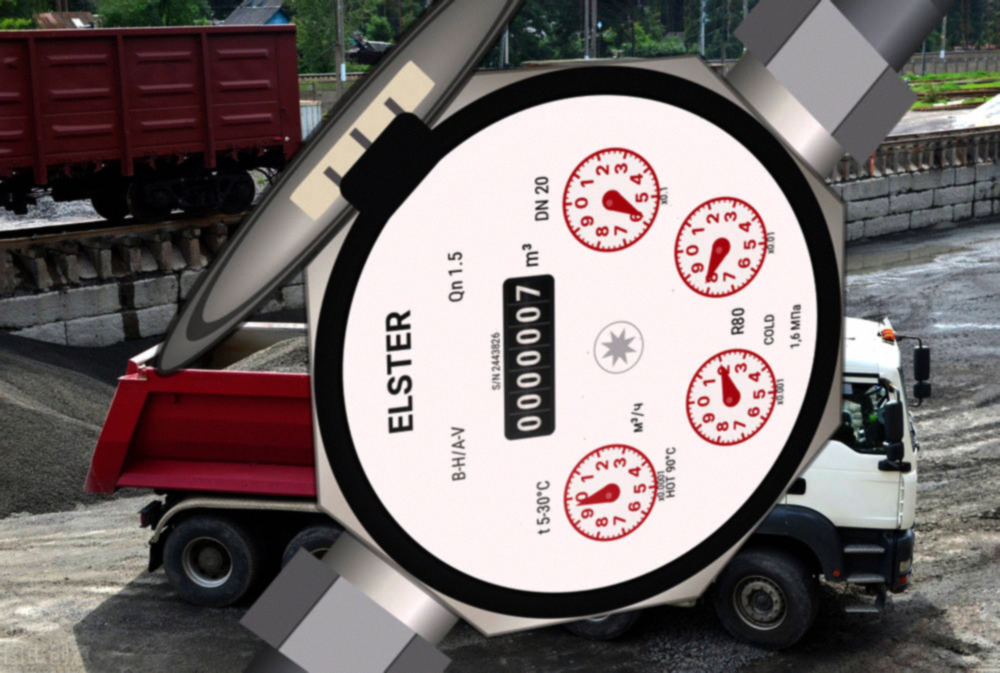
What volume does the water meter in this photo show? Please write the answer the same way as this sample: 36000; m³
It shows 7.5819; m³
